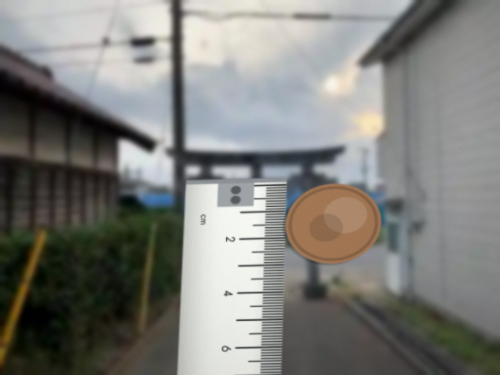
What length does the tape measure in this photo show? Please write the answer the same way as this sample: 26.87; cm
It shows 3; cm
